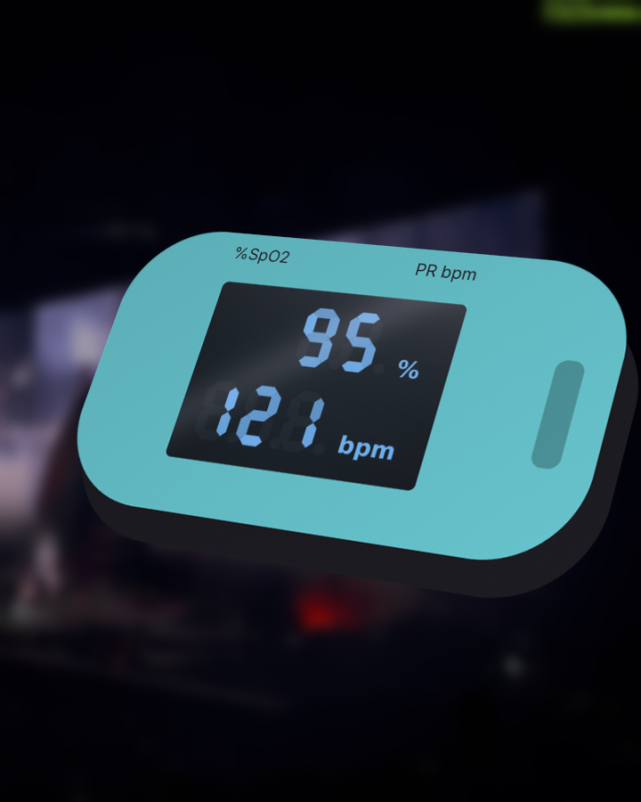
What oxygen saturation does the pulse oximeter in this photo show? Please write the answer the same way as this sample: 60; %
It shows 95; %
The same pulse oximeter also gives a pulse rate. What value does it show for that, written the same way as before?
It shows 121; bpm
